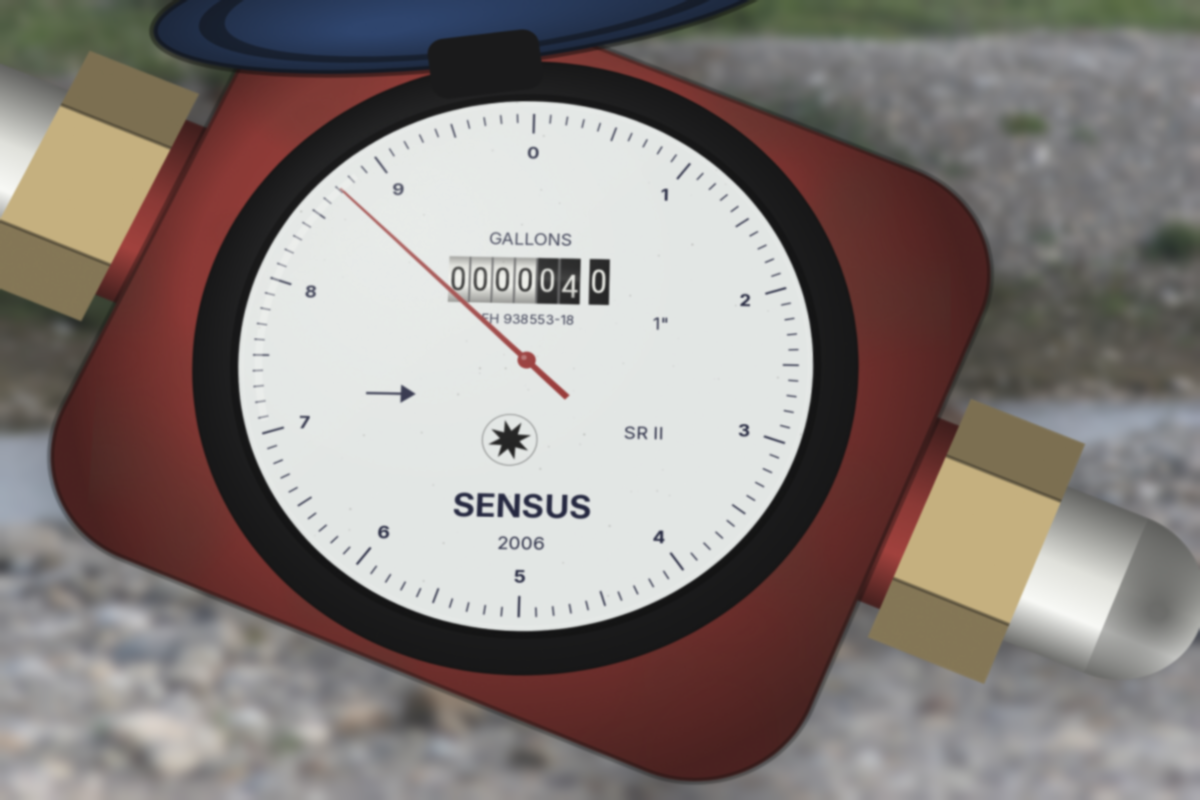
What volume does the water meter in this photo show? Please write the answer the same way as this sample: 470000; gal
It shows 38.7; gal
